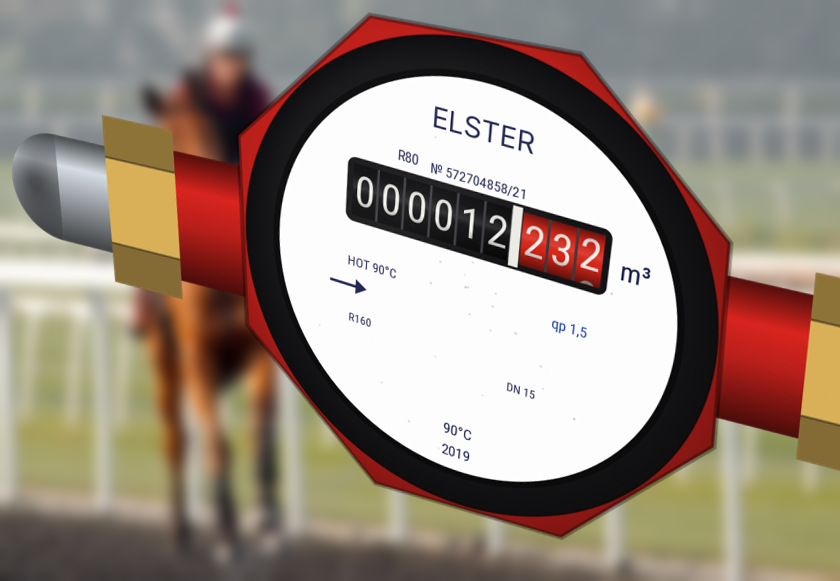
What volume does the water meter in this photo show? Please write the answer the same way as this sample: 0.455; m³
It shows 12.232; m³
